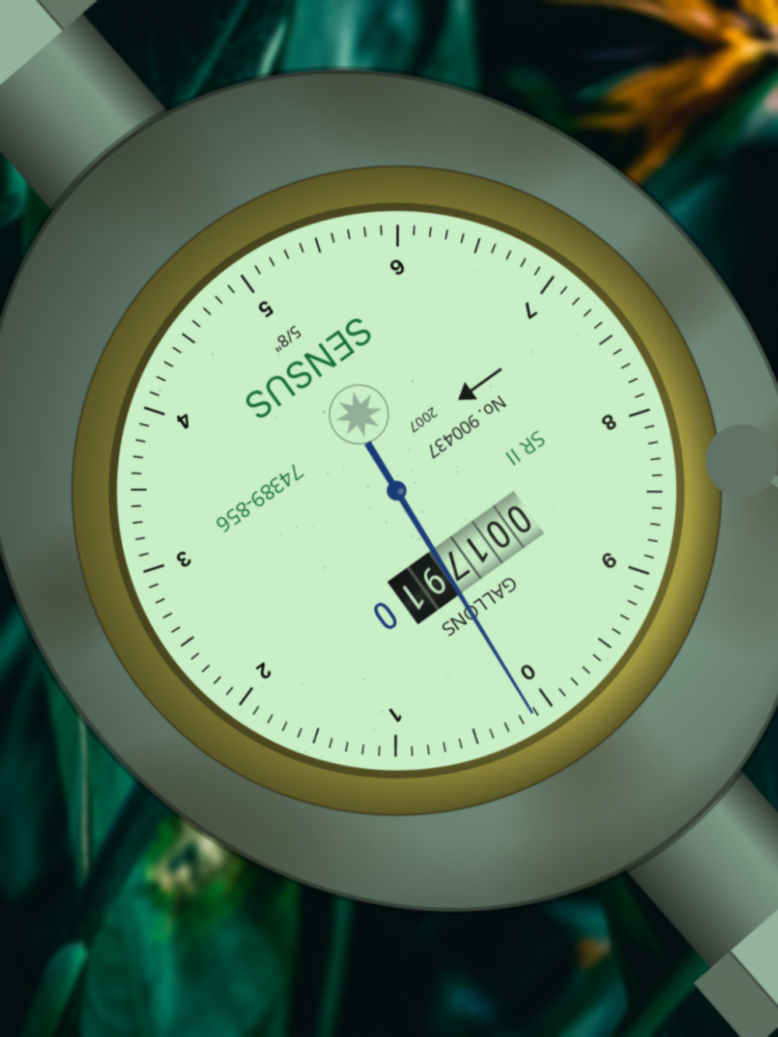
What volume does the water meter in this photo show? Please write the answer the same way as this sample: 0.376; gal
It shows 17910.1; gal
